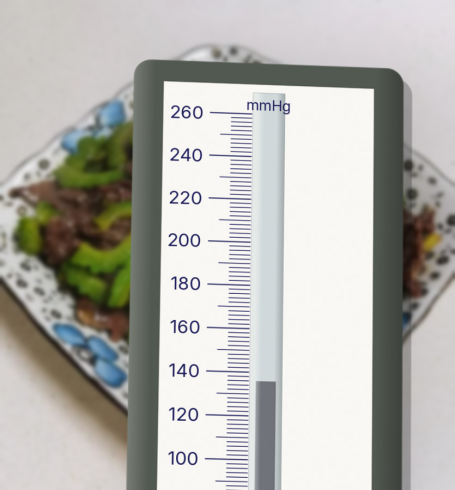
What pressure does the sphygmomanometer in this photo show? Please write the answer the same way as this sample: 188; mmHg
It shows 136; mmHg
